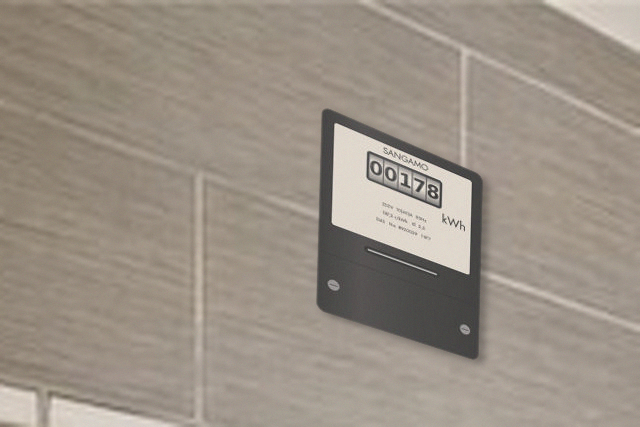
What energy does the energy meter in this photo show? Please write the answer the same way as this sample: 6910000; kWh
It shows 178; kWh
